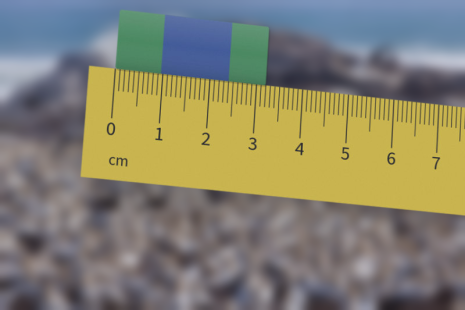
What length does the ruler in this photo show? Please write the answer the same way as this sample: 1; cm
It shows 3.2; cm
